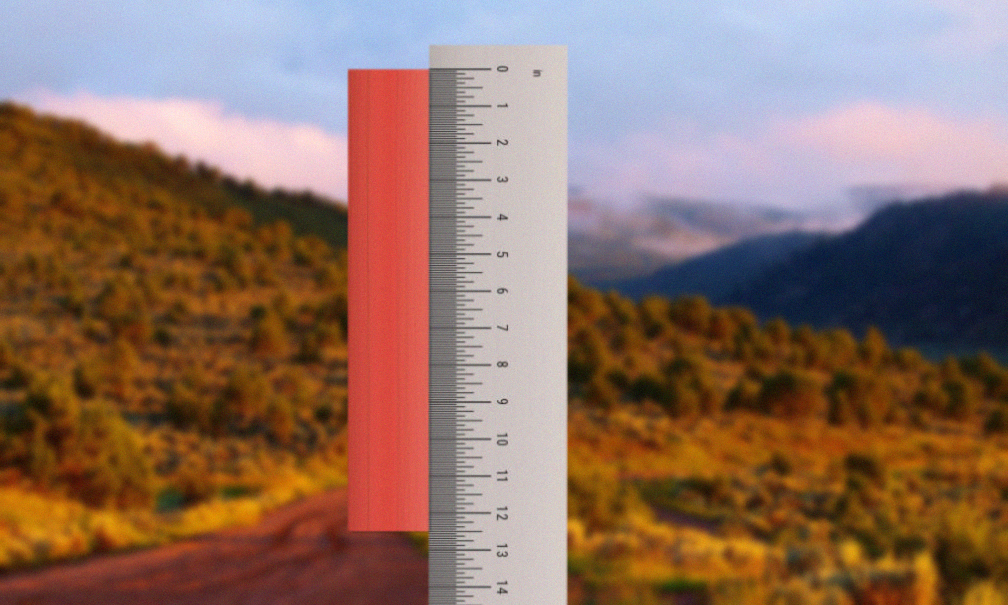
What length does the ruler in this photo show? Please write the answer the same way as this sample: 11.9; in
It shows 12.5; in
